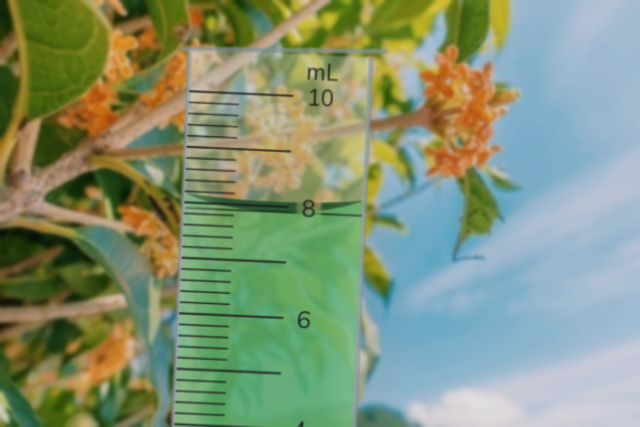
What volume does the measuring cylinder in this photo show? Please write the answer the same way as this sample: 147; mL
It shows 7.9; mL
